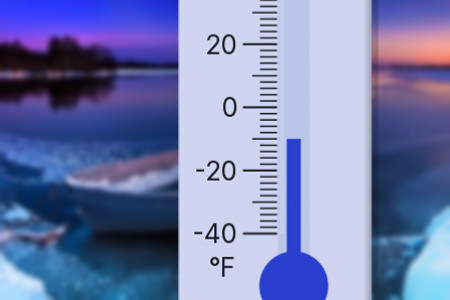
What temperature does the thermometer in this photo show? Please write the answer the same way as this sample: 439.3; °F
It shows -10; °F
